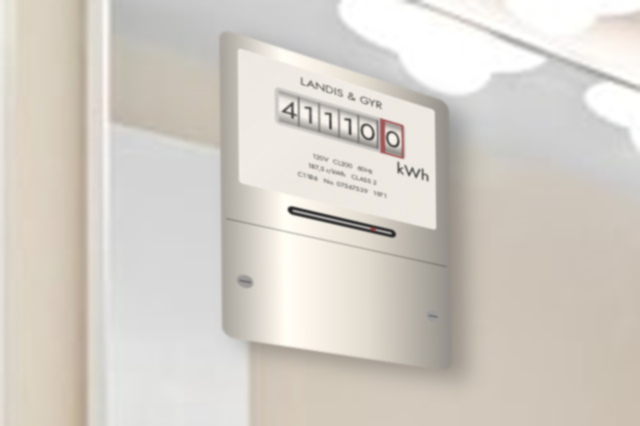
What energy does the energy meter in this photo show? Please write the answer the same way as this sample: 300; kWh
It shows 41110.0; kWh
